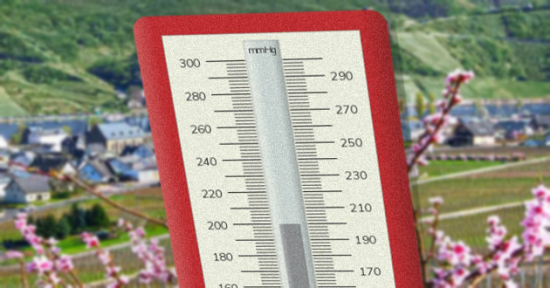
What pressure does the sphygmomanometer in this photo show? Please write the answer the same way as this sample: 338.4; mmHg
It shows 200; mmHg
